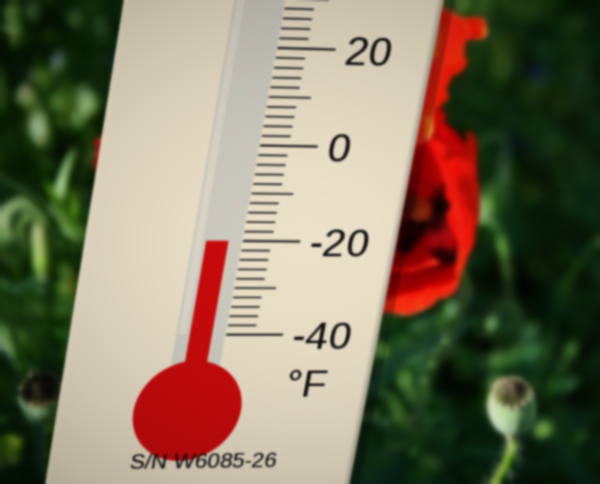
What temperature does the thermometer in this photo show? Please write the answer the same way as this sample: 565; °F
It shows -20; °F
